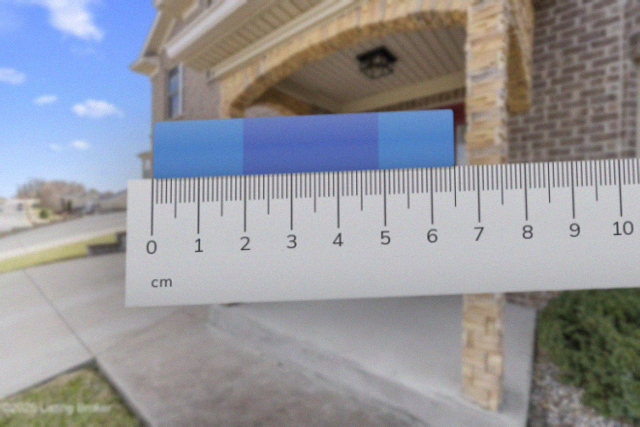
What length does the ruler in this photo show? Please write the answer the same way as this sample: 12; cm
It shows 6.5; cm
